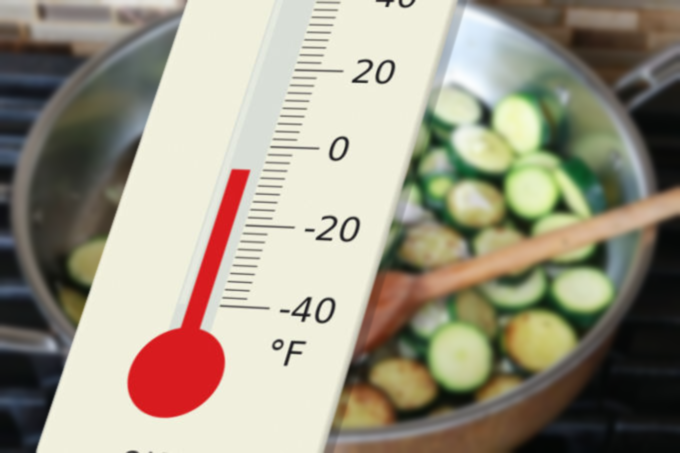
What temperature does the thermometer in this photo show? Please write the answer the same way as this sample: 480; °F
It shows -6; °F
